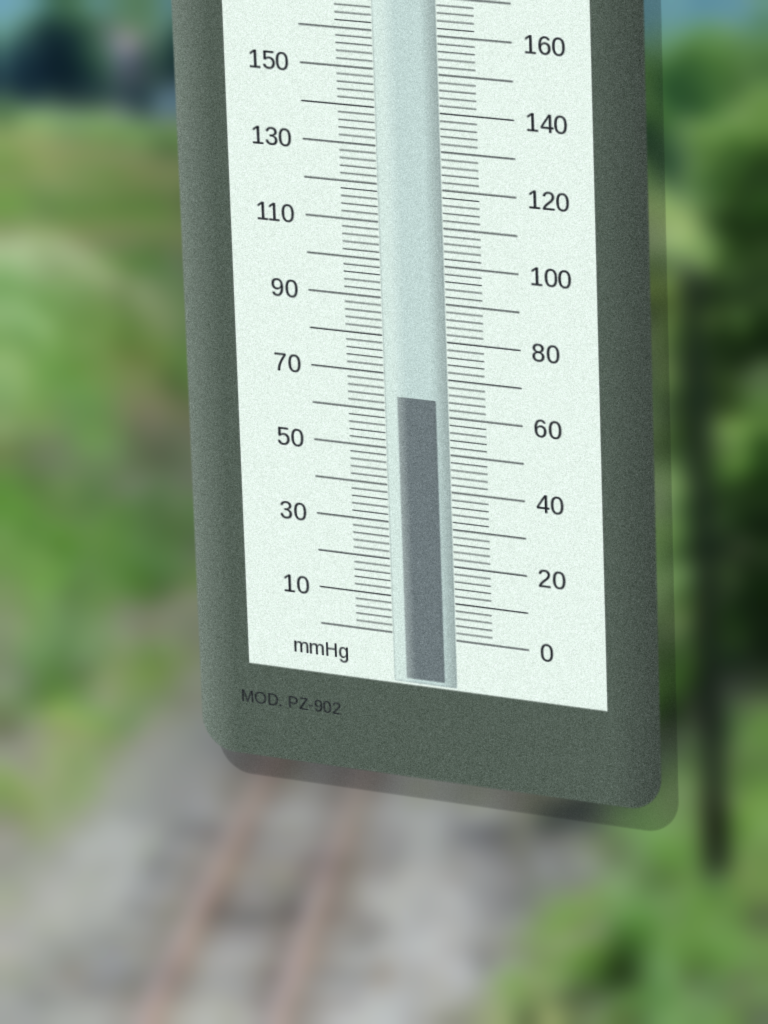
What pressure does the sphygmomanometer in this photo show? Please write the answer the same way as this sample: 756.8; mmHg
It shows 64; mmHg
